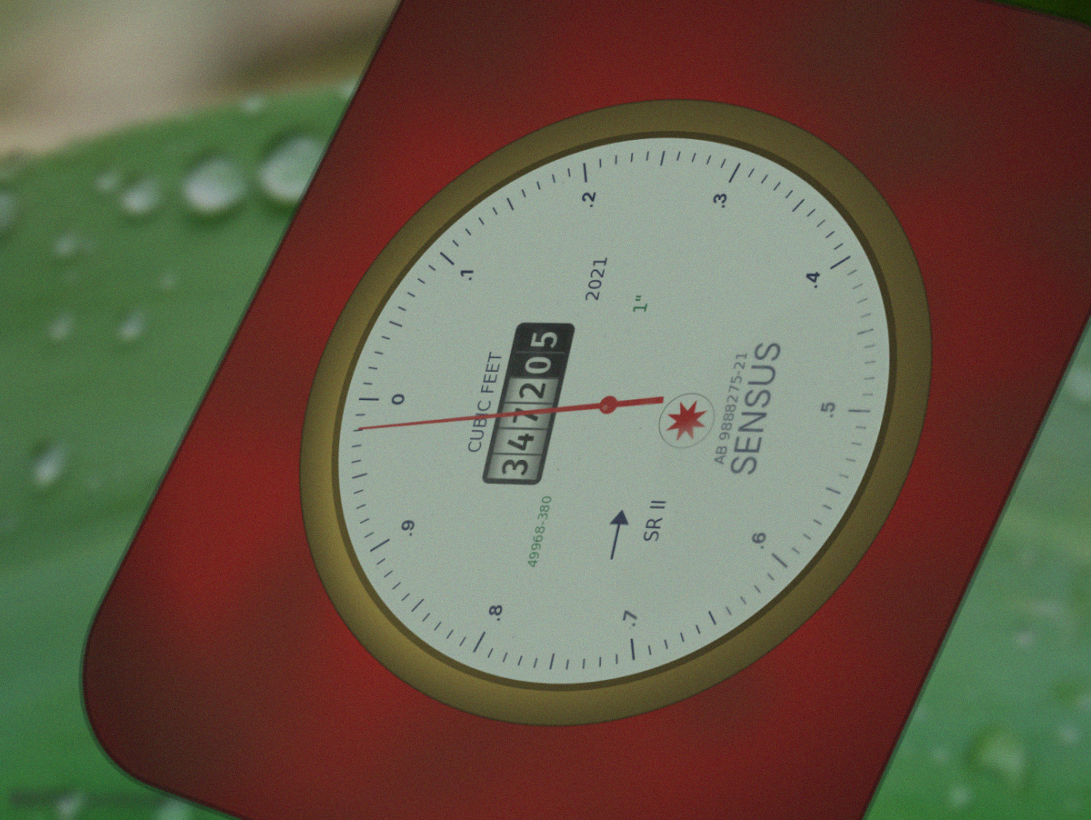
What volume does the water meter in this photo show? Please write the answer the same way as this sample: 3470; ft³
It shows 347204.98; ft³
